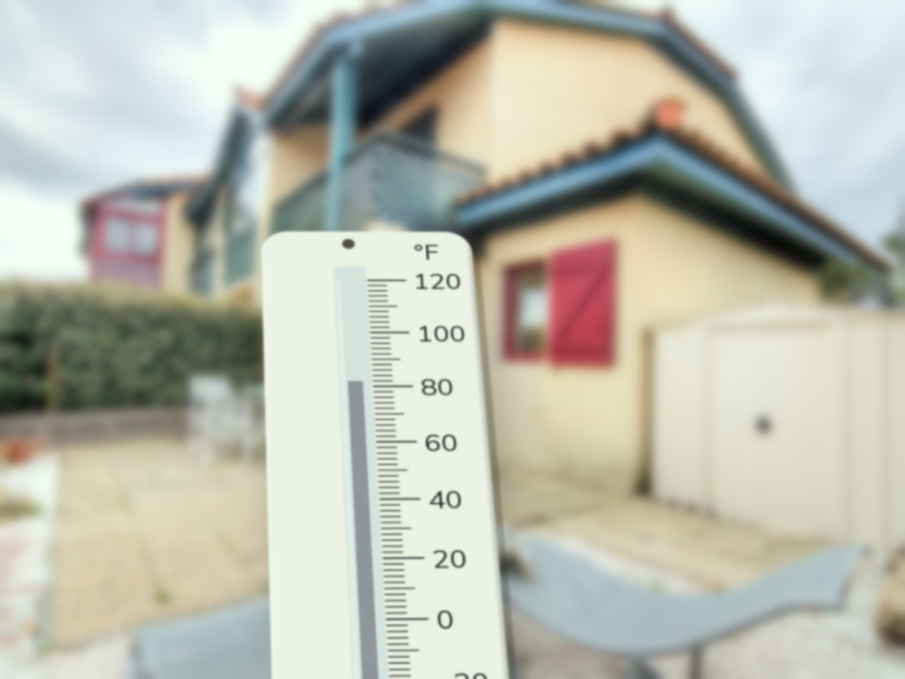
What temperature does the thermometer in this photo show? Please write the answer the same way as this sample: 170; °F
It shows 82; °F
